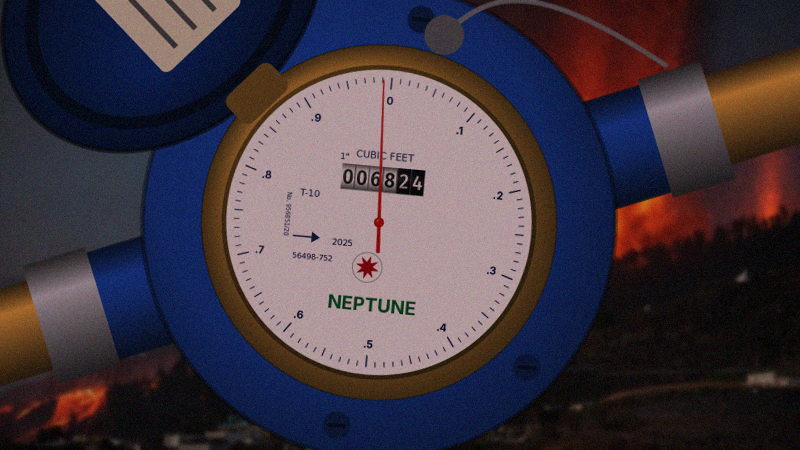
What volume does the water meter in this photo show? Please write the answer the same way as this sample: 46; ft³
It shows 6823.99; ft³
